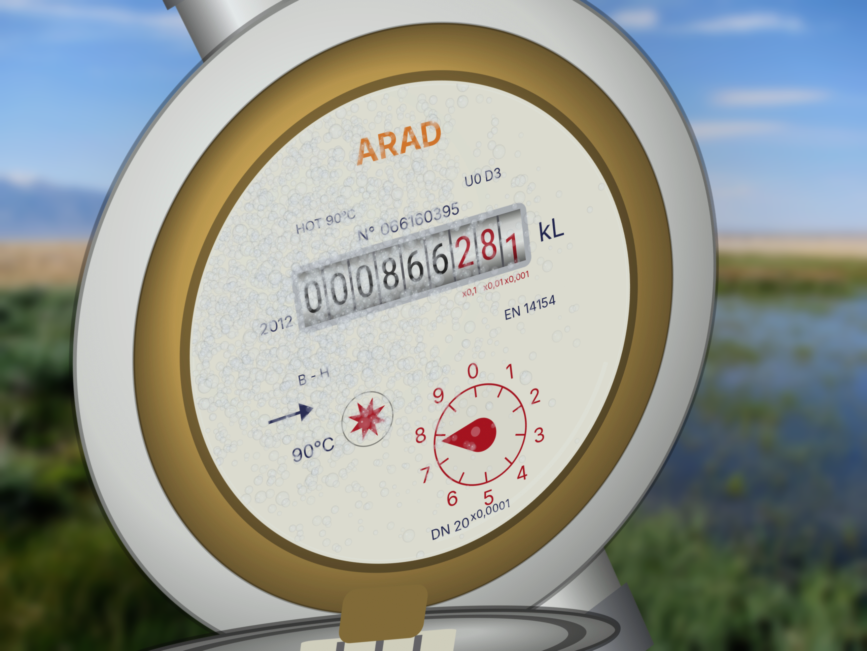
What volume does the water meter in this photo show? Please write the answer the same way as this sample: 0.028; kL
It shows 866.2807; kL
